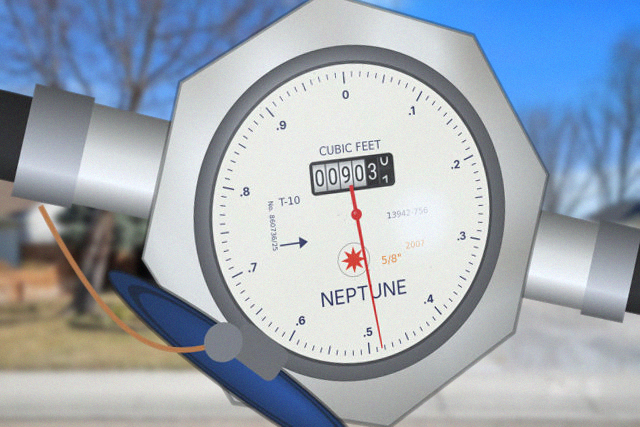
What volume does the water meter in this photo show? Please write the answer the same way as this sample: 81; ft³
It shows 9030.48; ft³
